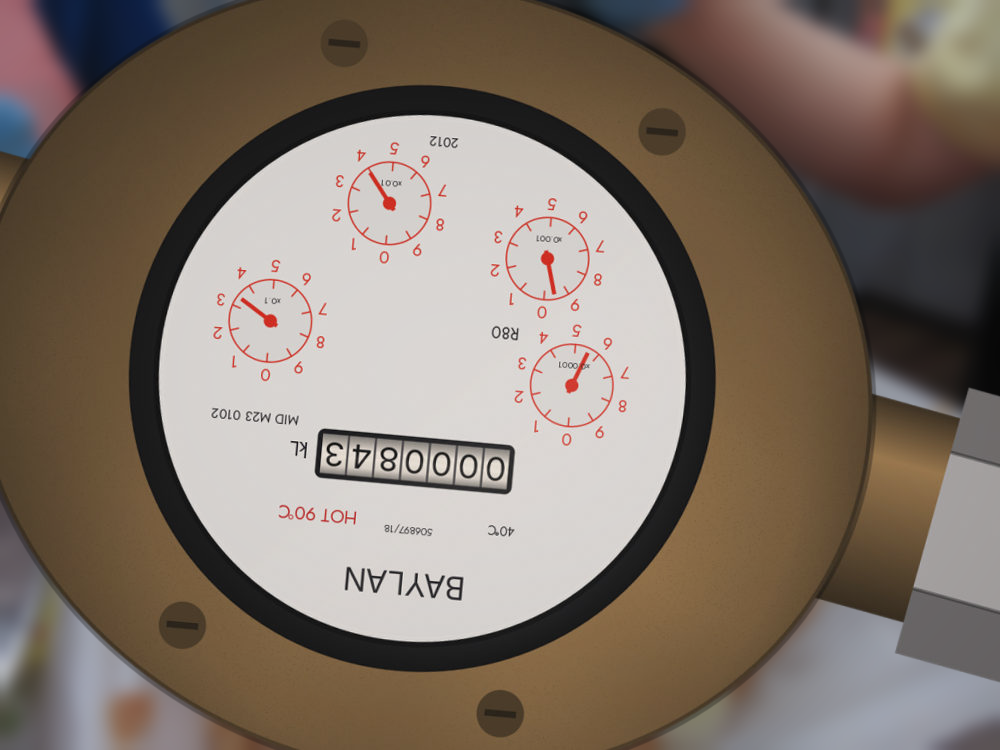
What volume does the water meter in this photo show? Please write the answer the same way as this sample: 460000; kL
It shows 843.3395; kL
